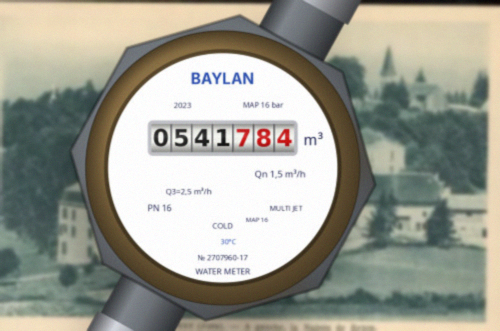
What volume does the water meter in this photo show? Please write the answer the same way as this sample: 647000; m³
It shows 541.784; m³
